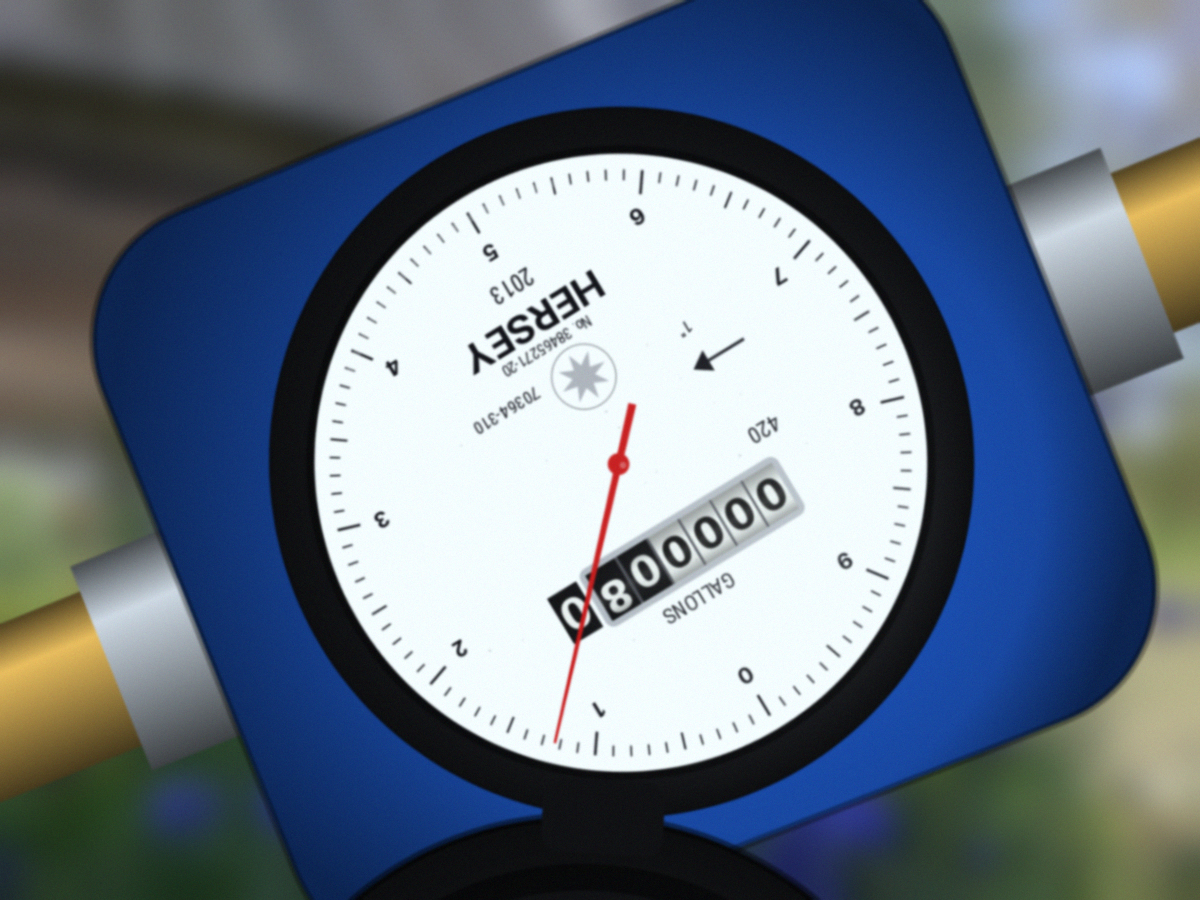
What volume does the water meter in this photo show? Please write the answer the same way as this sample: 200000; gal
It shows 81.2; gal
